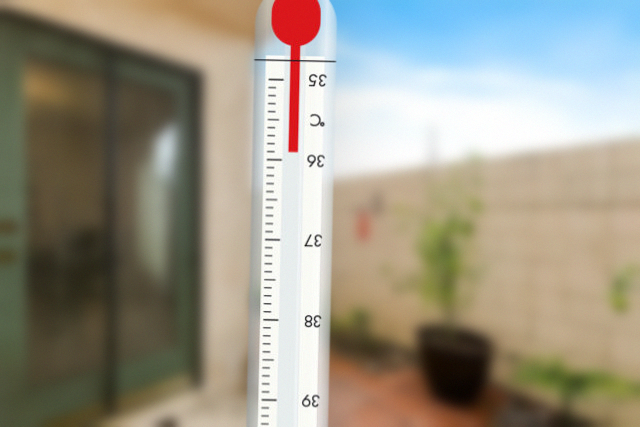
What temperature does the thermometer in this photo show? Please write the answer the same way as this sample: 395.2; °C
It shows 35.9; °C
